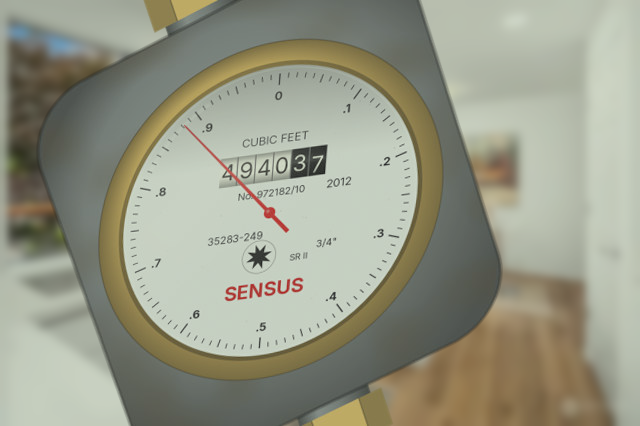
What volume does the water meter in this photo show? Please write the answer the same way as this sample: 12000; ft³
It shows 494036.88; ft³
